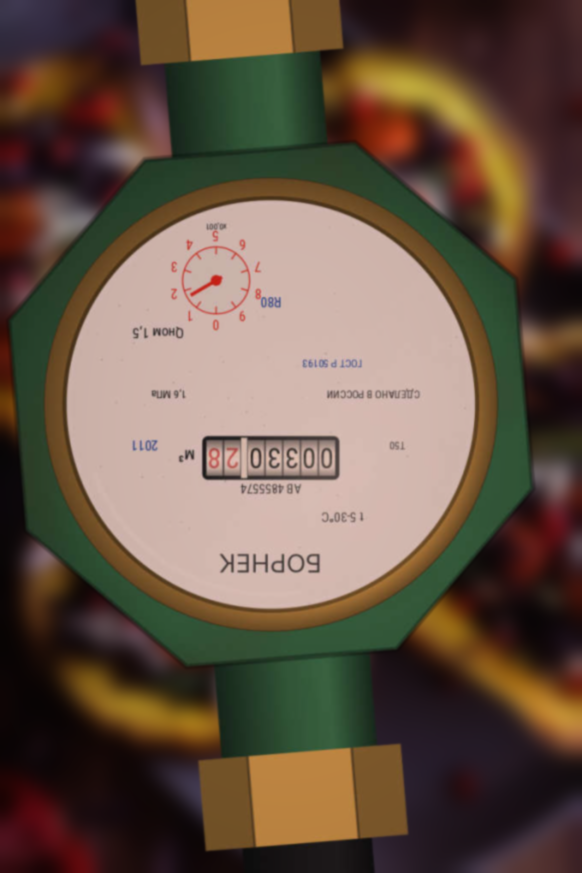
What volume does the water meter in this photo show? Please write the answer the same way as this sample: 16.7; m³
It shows 330.281; m³
